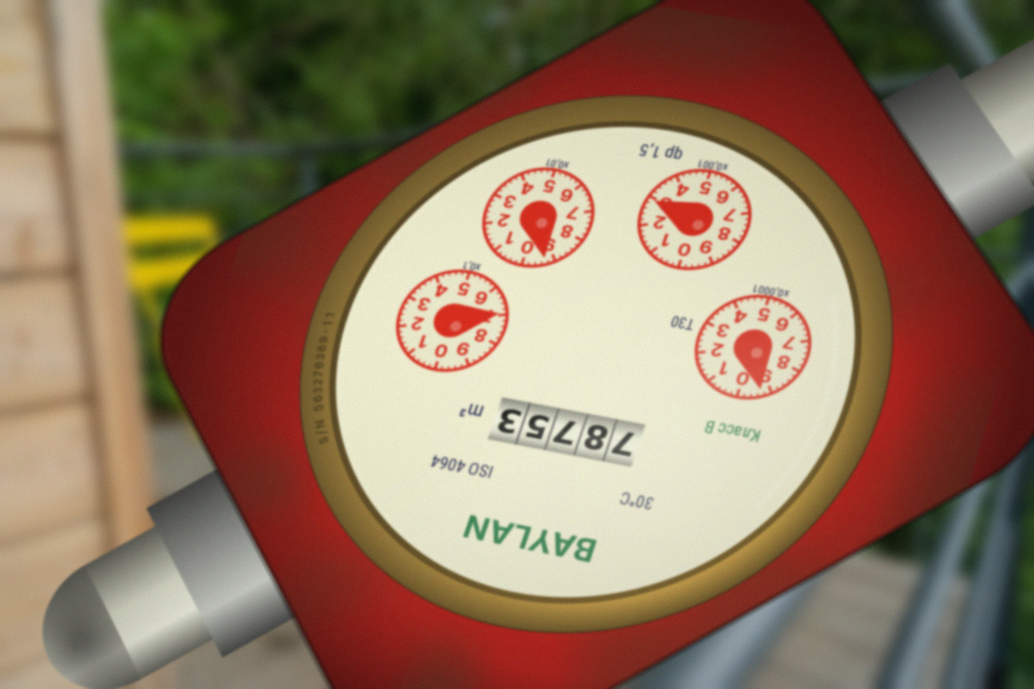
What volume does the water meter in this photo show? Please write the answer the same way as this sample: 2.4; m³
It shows 78753.6929; m³
